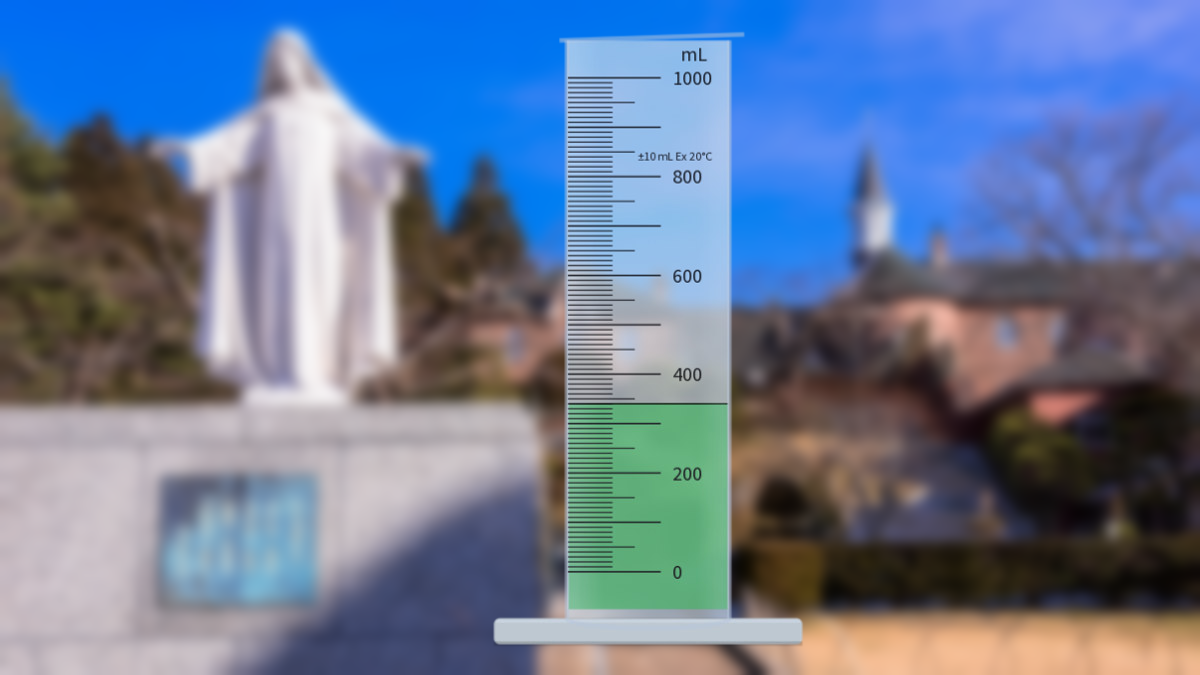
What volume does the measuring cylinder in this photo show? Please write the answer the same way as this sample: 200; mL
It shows 340; mL
